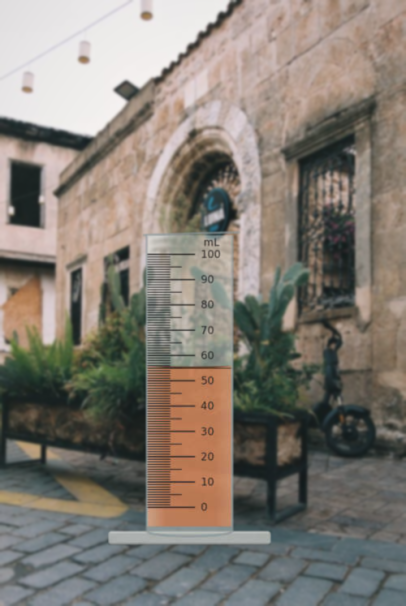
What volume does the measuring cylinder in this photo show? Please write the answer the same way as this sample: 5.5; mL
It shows 55; mL
